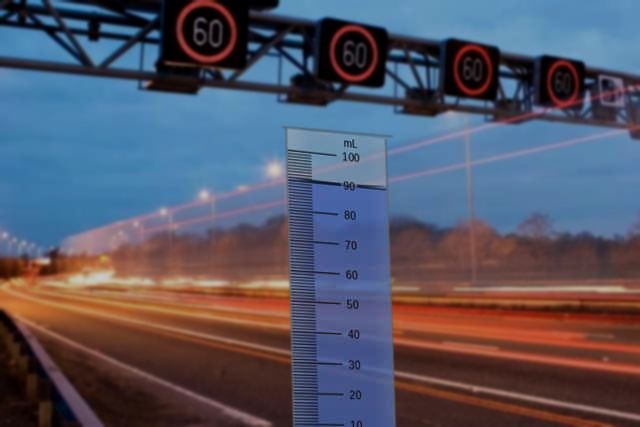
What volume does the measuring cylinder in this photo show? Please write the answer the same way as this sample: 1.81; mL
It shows 90; mL
